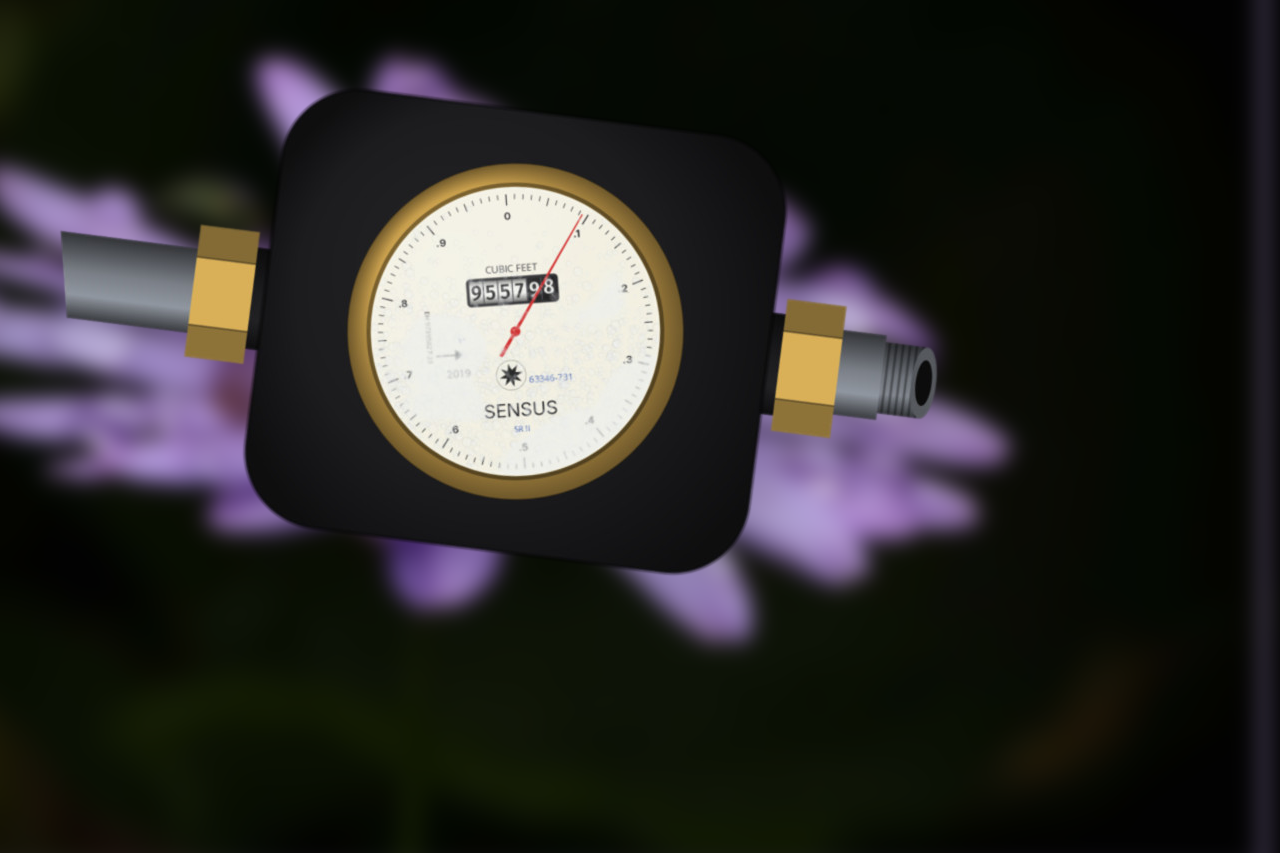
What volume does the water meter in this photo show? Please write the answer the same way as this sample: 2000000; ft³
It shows 955798.09; ft³
